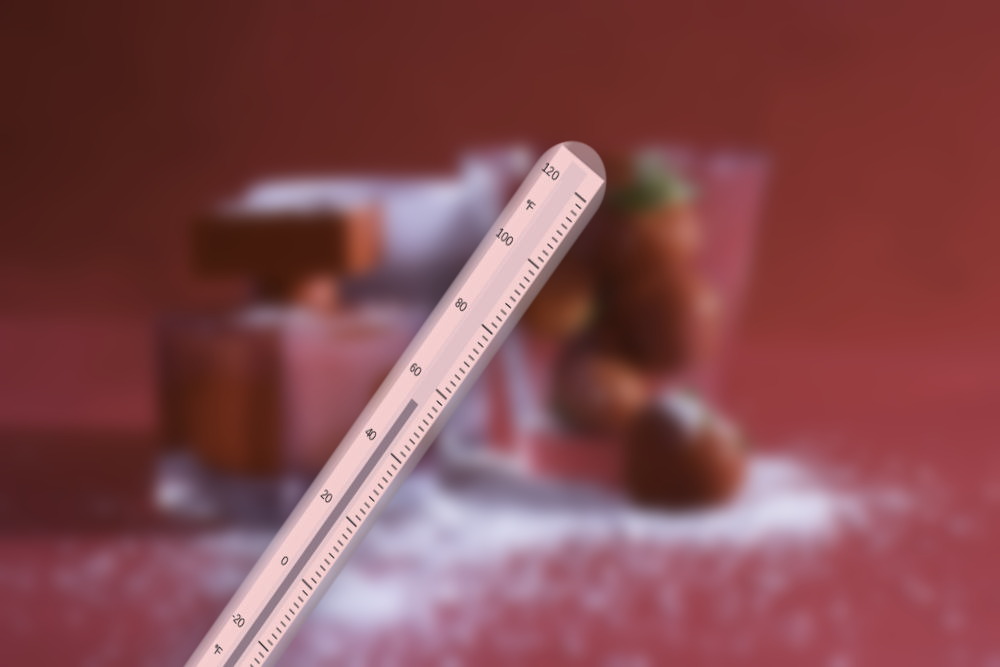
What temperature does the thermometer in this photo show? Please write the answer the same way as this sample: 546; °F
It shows 54; °F
